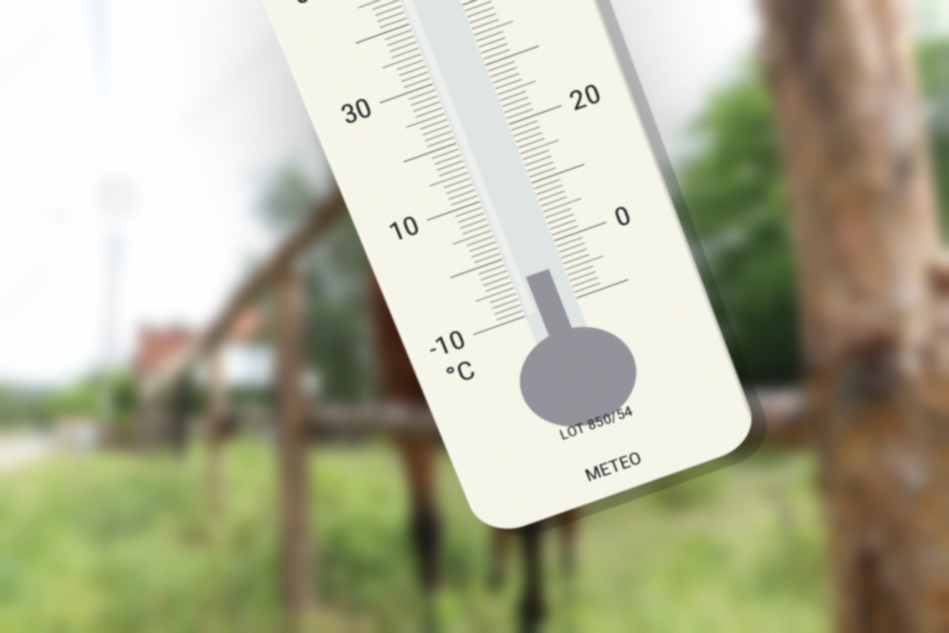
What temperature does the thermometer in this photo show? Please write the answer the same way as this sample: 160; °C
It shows -4; °C
